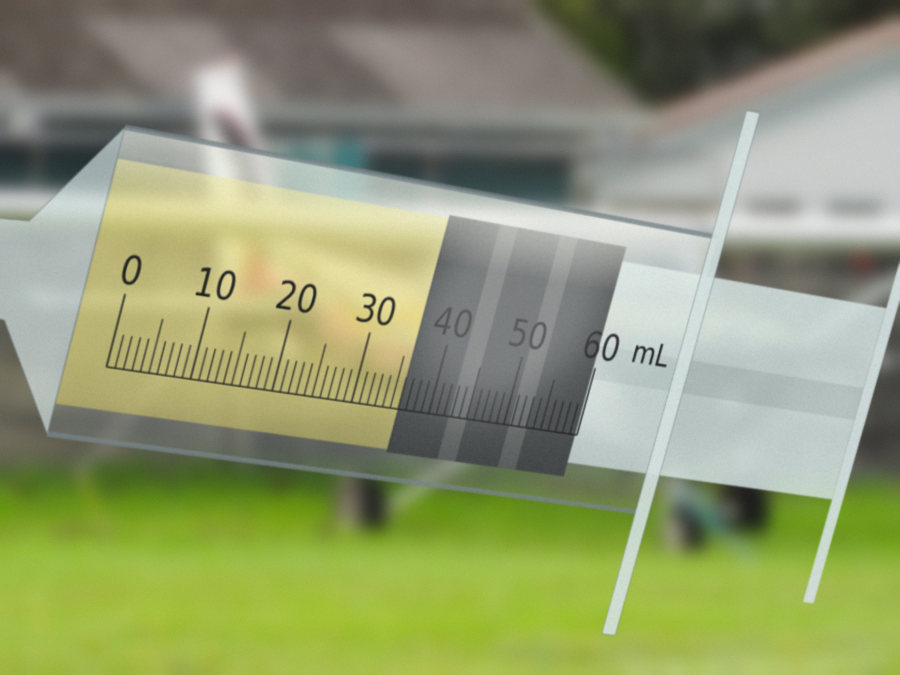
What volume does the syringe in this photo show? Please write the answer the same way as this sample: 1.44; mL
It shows 36; mL
